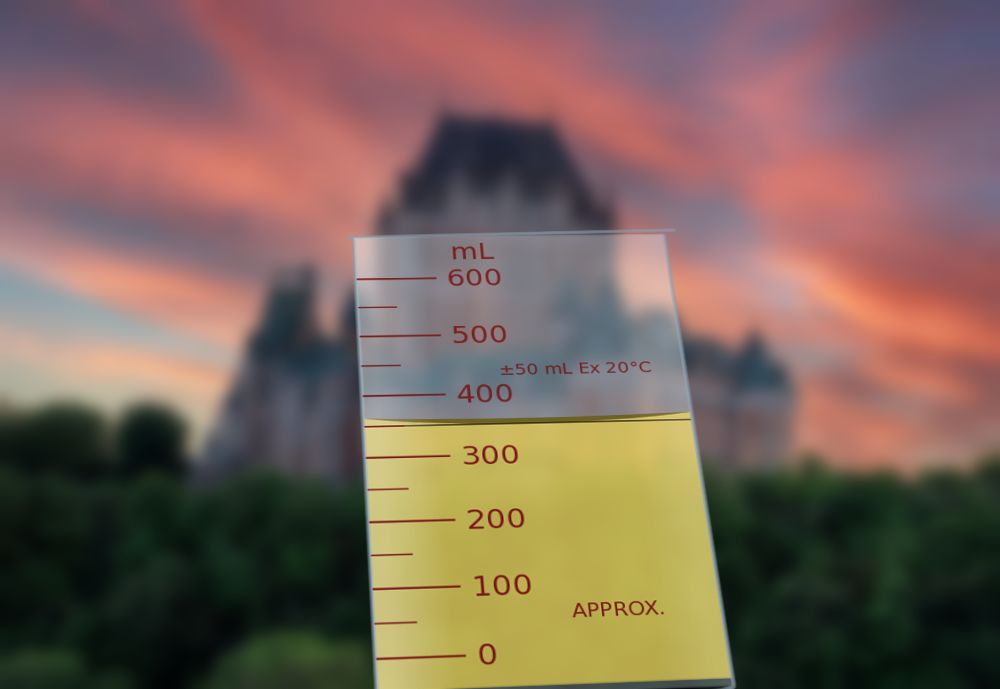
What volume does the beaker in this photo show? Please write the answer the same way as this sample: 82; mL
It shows 350; mL
